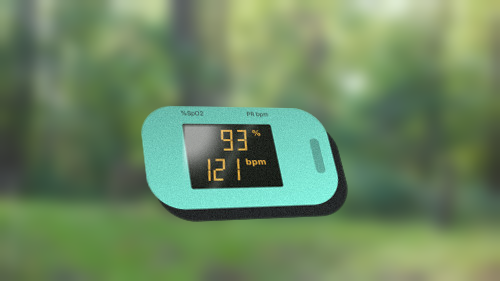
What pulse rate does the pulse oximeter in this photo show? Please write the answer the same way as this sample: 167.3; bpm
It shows 121; bpm
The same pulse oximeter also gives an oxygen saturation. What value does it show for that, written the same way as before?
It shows 93; %
